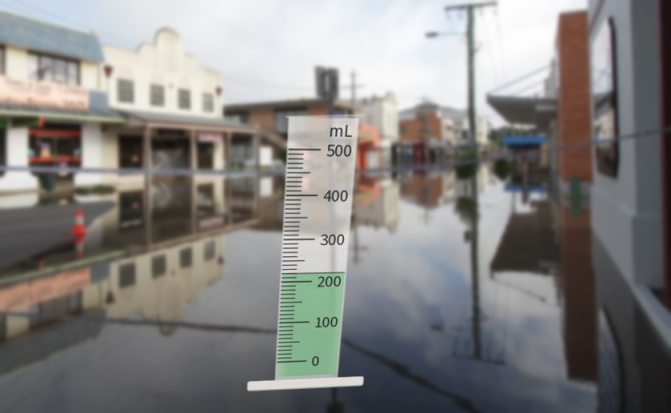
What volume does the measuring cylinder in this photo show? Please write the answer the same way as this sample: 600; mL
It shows 220; mL
